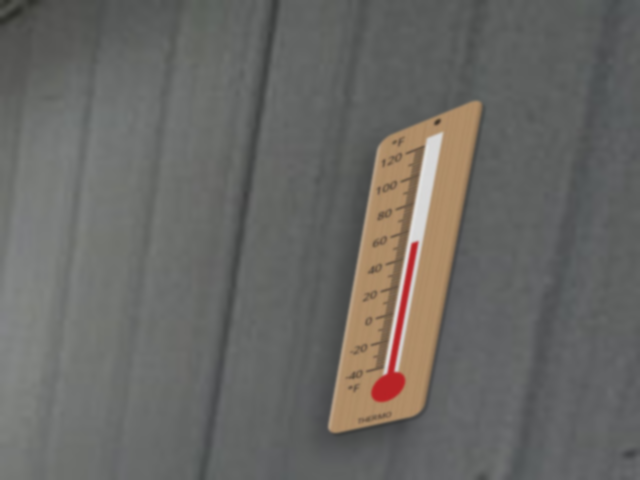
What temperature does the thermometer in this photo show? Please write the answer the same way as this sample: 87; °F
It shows 50; °F
